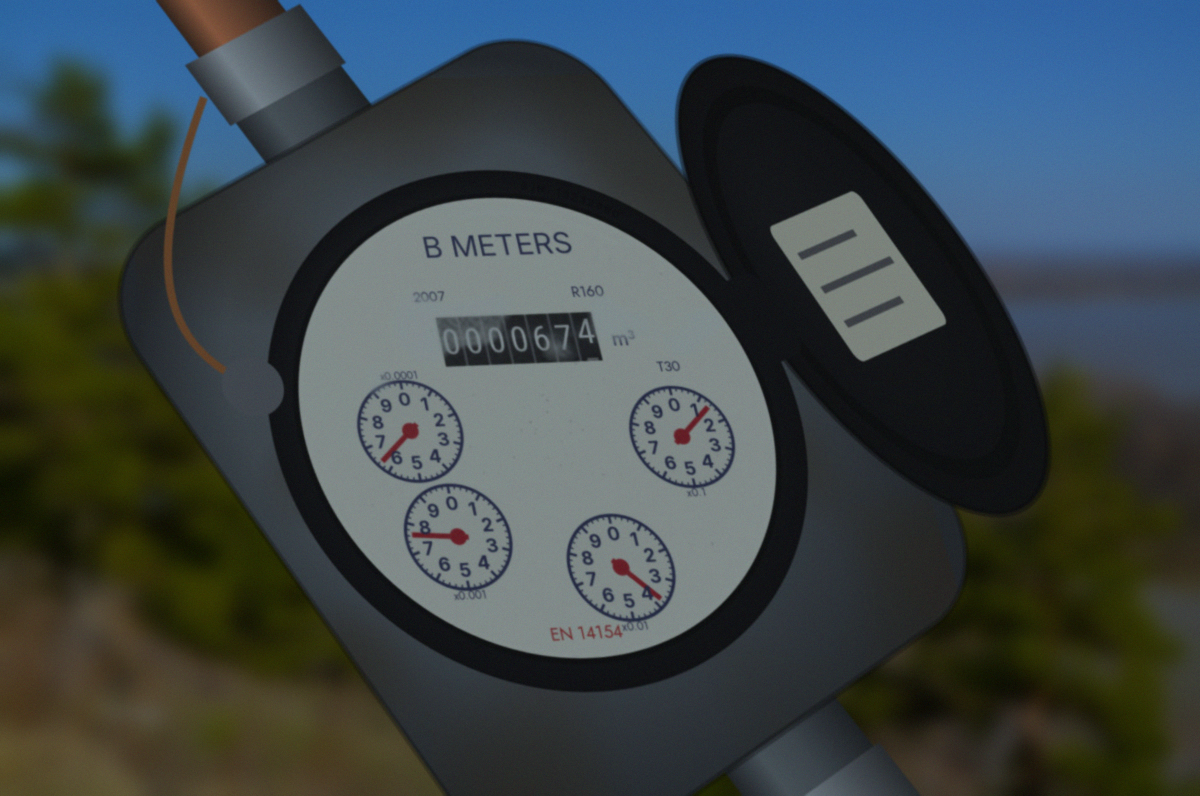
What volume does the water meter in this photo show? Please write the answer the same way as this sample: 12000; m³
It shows 674.1376; m³
